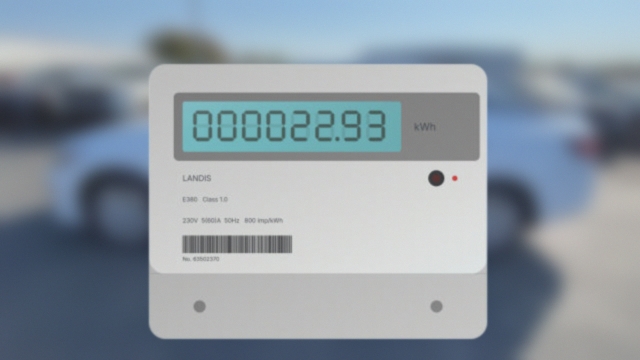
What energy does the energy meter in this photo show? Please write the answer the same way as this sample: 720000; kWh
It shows 22.93; kWh
